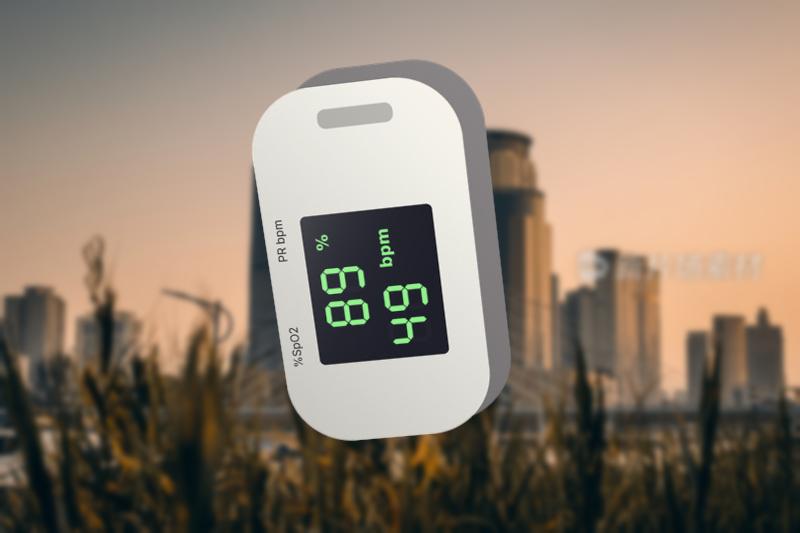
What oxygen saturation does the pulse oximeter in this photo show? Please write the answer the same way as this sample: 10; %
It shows 89; %
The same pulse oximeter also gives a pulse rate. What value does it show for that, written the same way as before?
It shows 49; bpm
